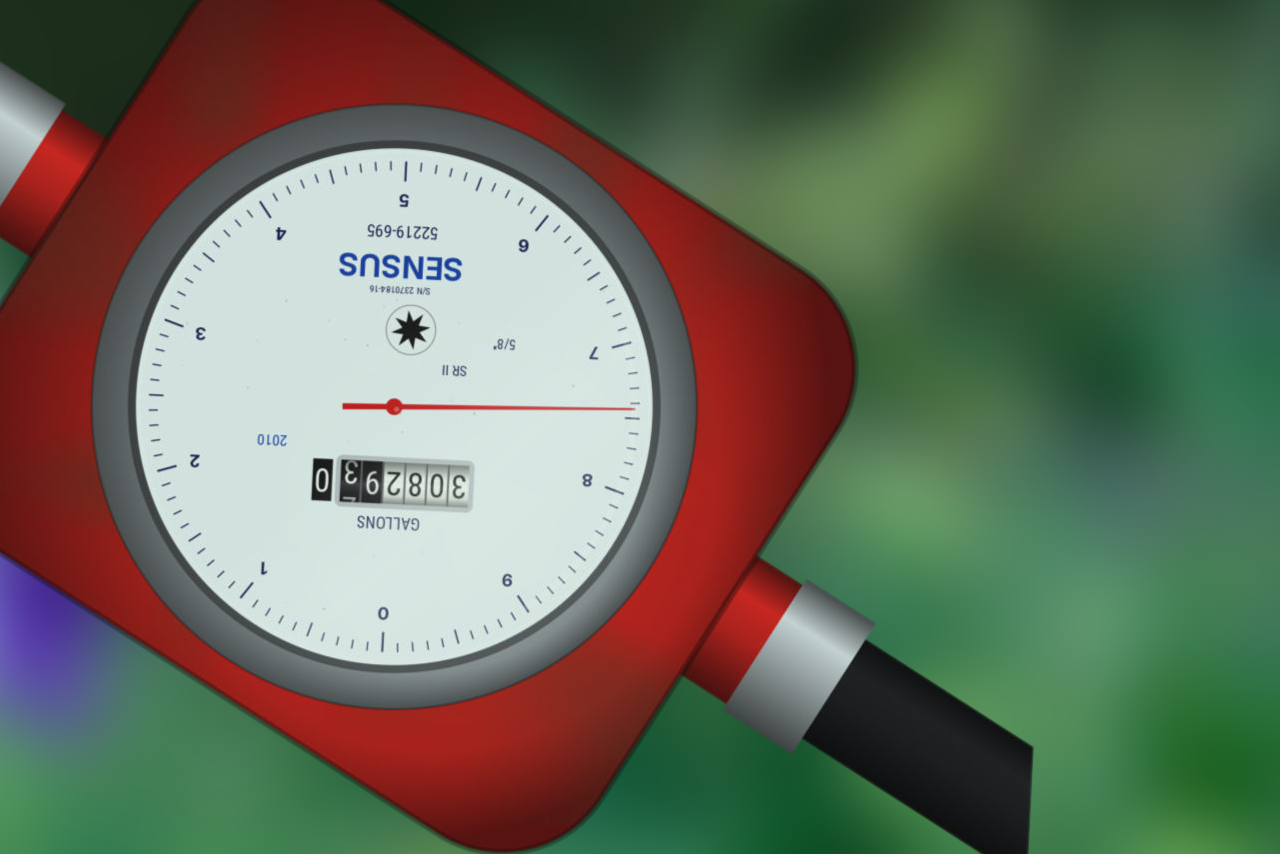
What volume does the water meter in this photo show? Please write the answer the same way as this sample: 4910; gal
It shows 3082927.4; gal
